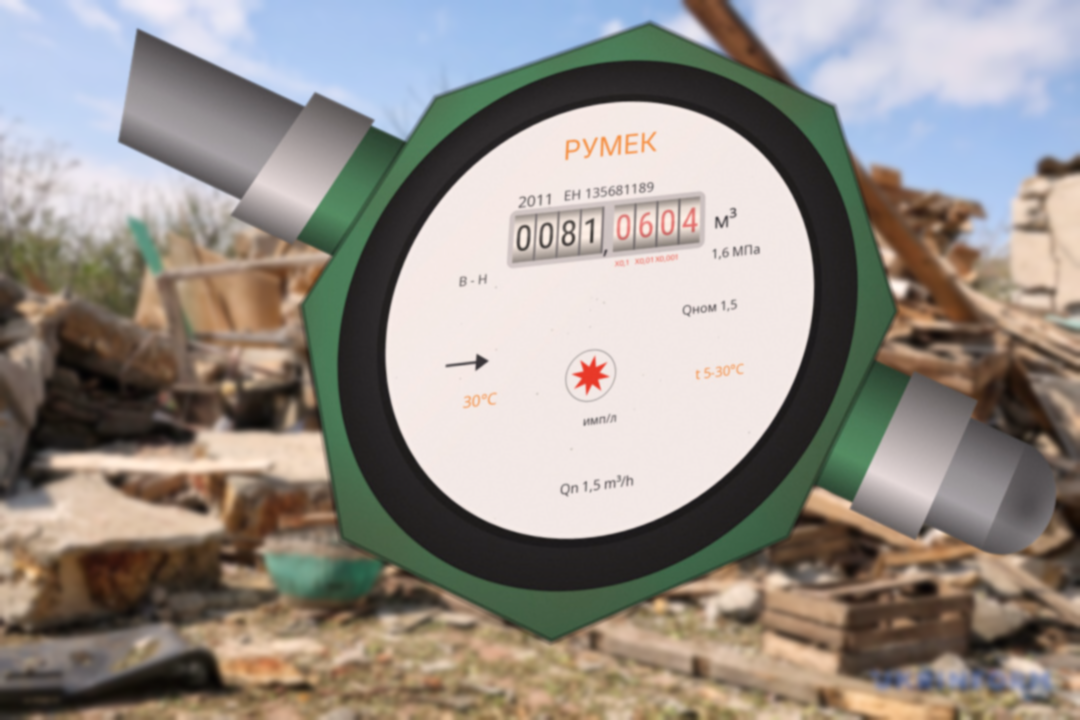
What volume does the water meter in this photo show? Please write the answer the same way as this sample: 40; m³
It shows 81.0604; m³
